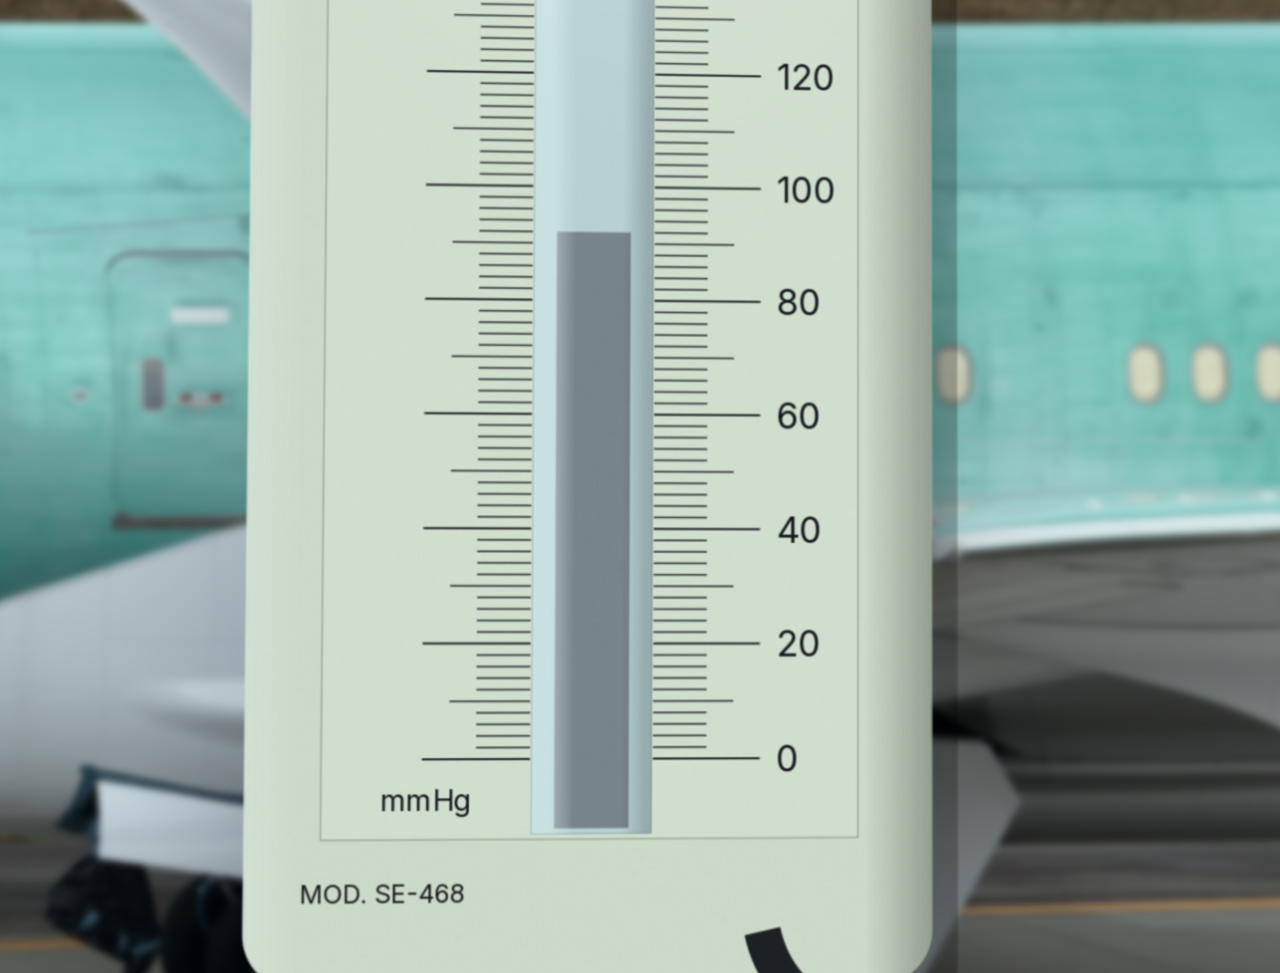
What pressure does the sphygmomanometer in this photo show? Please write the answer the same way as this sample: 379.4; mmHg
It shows 92; mmHg
